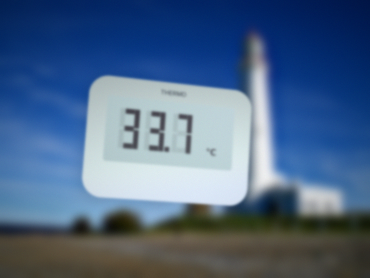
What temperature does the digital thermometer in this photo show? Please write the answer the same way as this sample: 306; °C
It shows 33.7; °C
